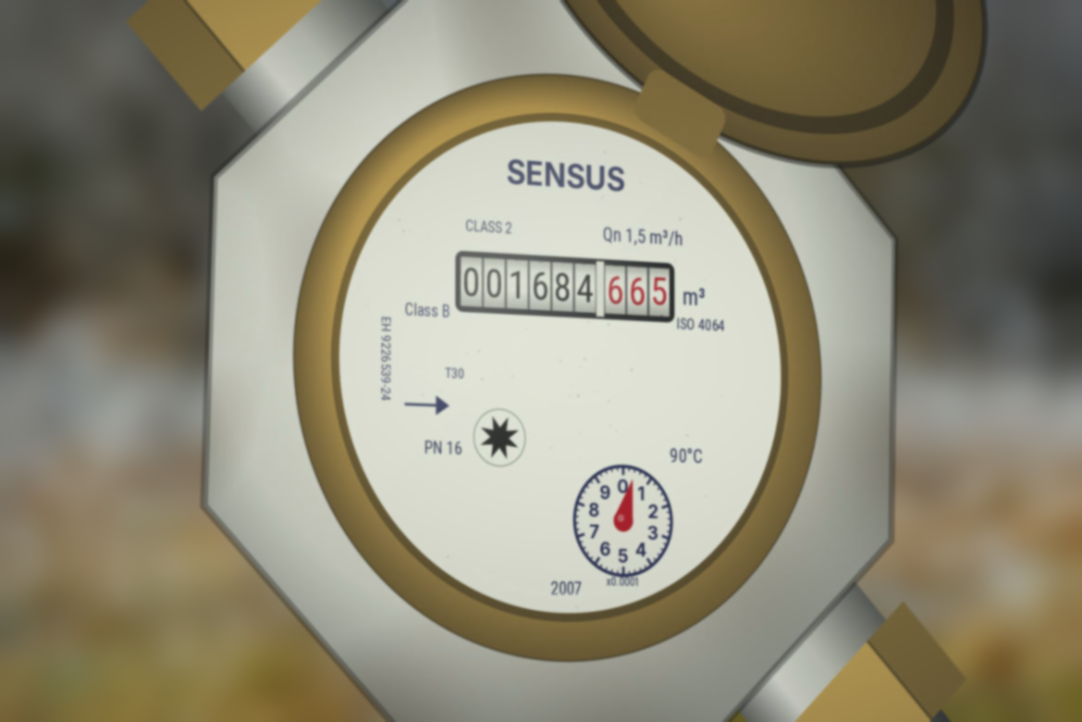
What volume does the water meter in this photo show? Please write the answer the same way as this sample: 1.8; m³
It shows 1684.6650; m³
